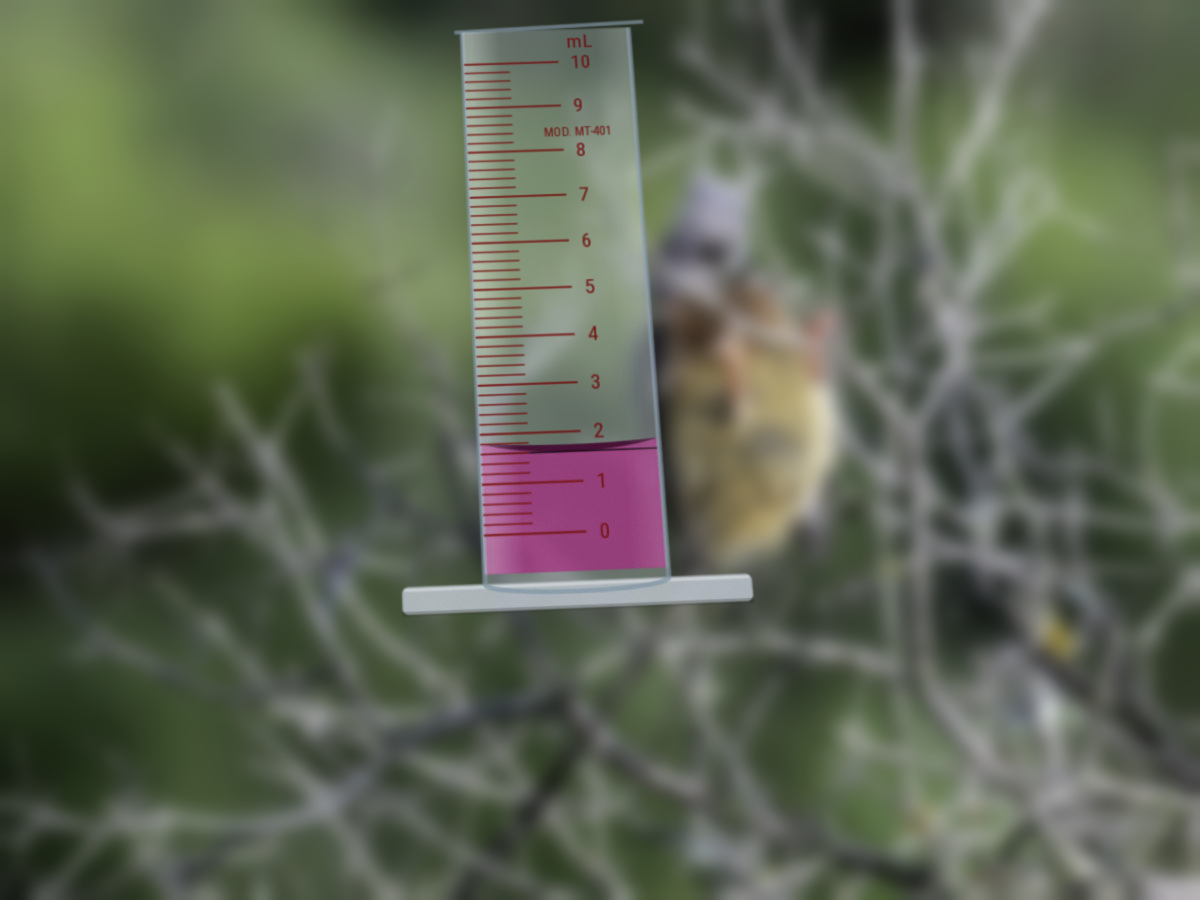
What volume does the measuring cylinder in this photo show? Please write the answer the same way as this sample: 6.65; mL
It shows 1.6; mL
